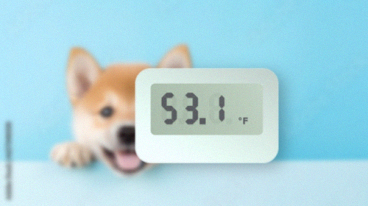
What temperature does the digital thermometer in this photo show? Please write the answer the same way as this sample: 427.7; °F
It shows 53.1; °F
